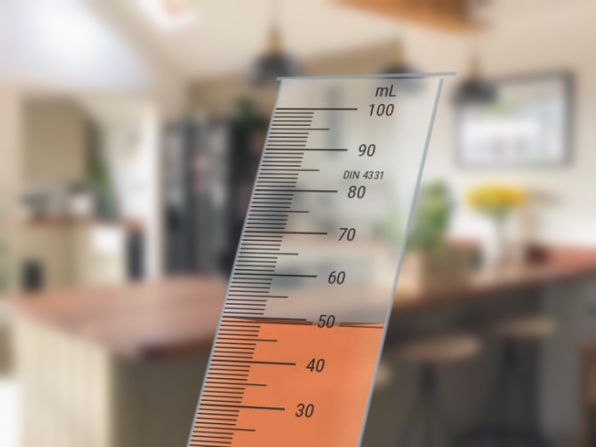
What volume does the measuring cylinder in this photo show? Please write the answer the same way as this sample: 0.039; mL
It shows 49; mL
